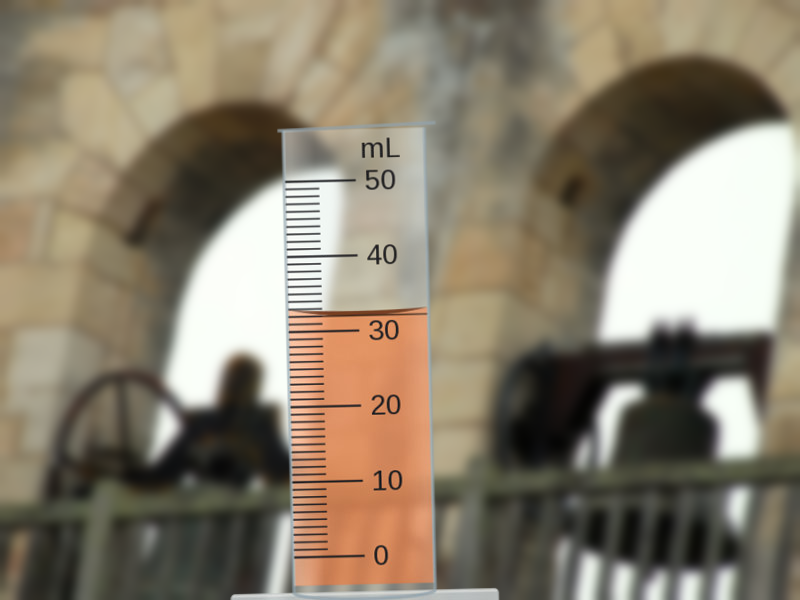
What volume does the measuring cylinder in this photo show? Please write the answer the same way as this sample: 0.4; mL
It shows 32; mL
